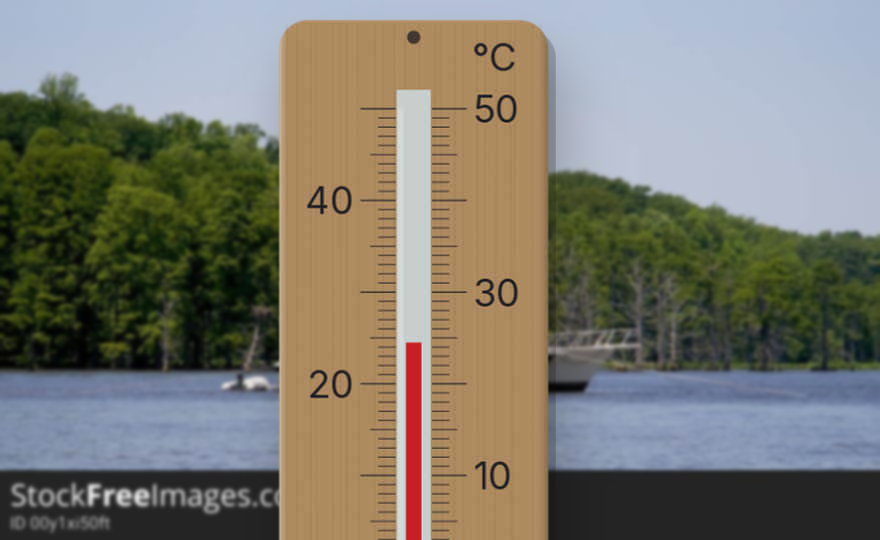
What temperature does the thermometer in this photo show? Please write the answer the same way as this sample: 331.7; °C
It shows 24.5; °C
